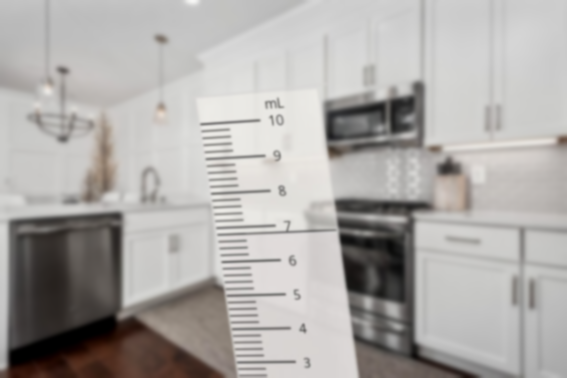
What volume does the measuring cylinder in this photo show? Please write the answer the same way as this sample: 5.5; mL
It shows 6.8; mL
